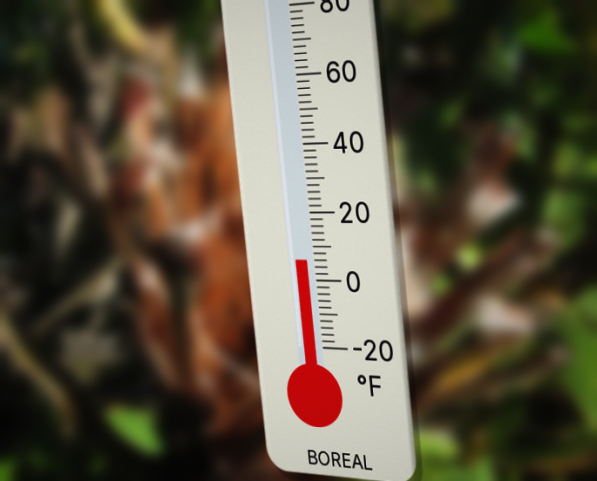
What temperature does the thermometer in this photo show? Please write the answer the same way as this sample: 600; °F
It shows 6; °F
